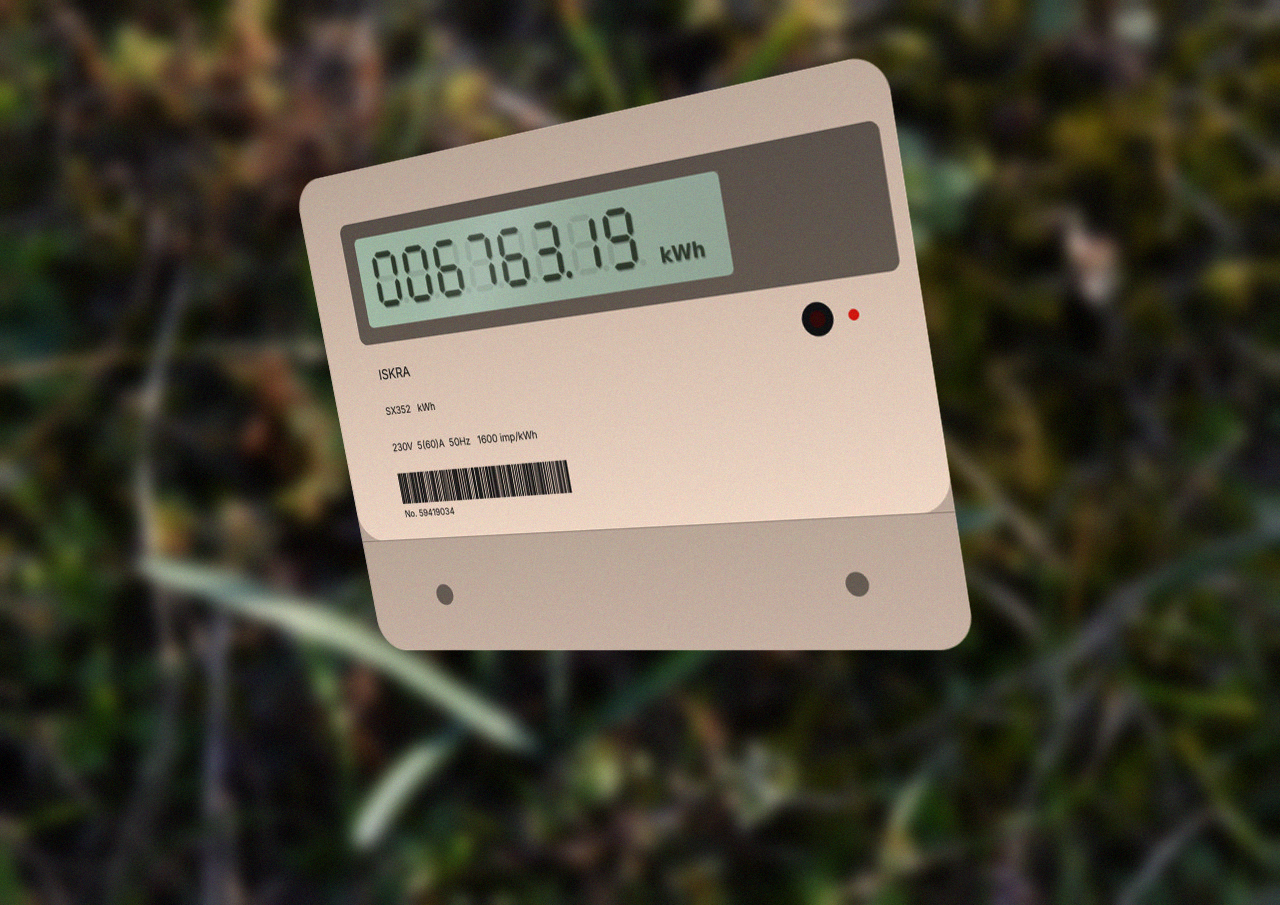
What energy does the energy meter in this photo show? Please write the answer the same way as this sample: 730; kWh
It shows 6763.19; kWh
